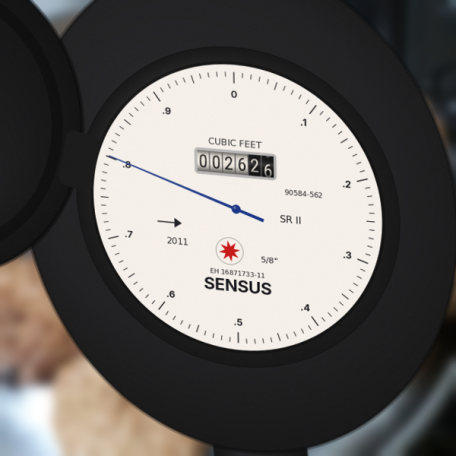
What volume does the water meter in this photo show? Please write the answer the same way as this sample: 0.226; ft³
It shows 2625.80; ft³
